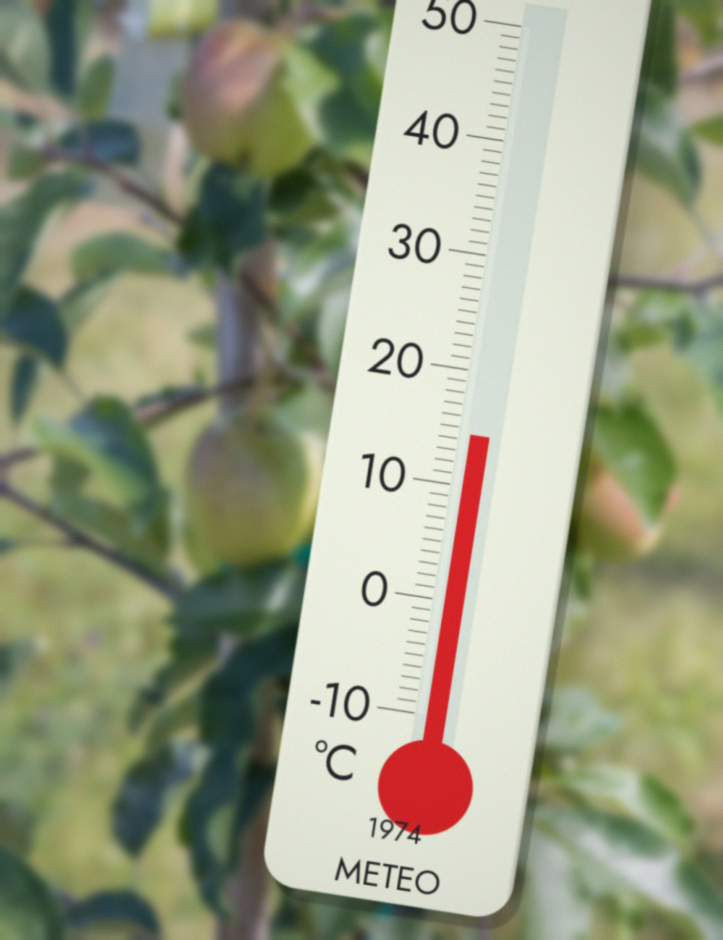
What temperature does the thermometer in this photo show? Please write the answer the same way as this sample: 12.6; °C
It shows 14.5; °C
